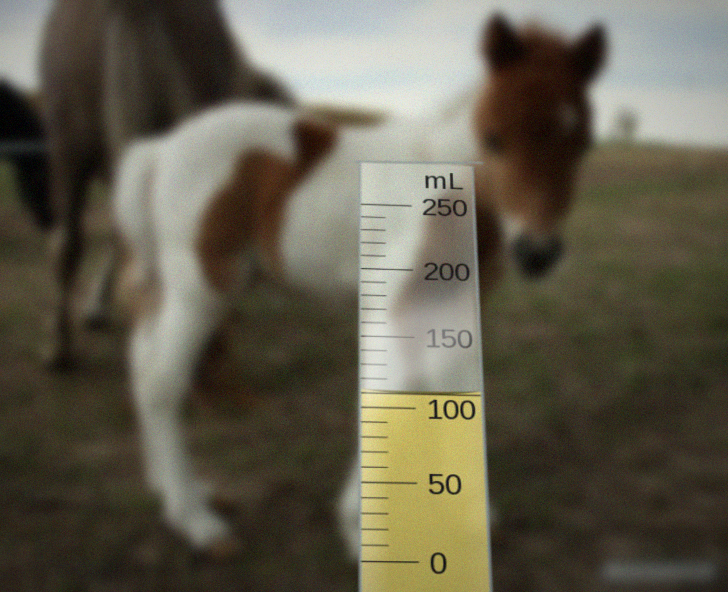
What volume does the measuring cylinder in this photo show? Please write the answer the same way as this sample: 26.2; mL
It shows 110; mL
